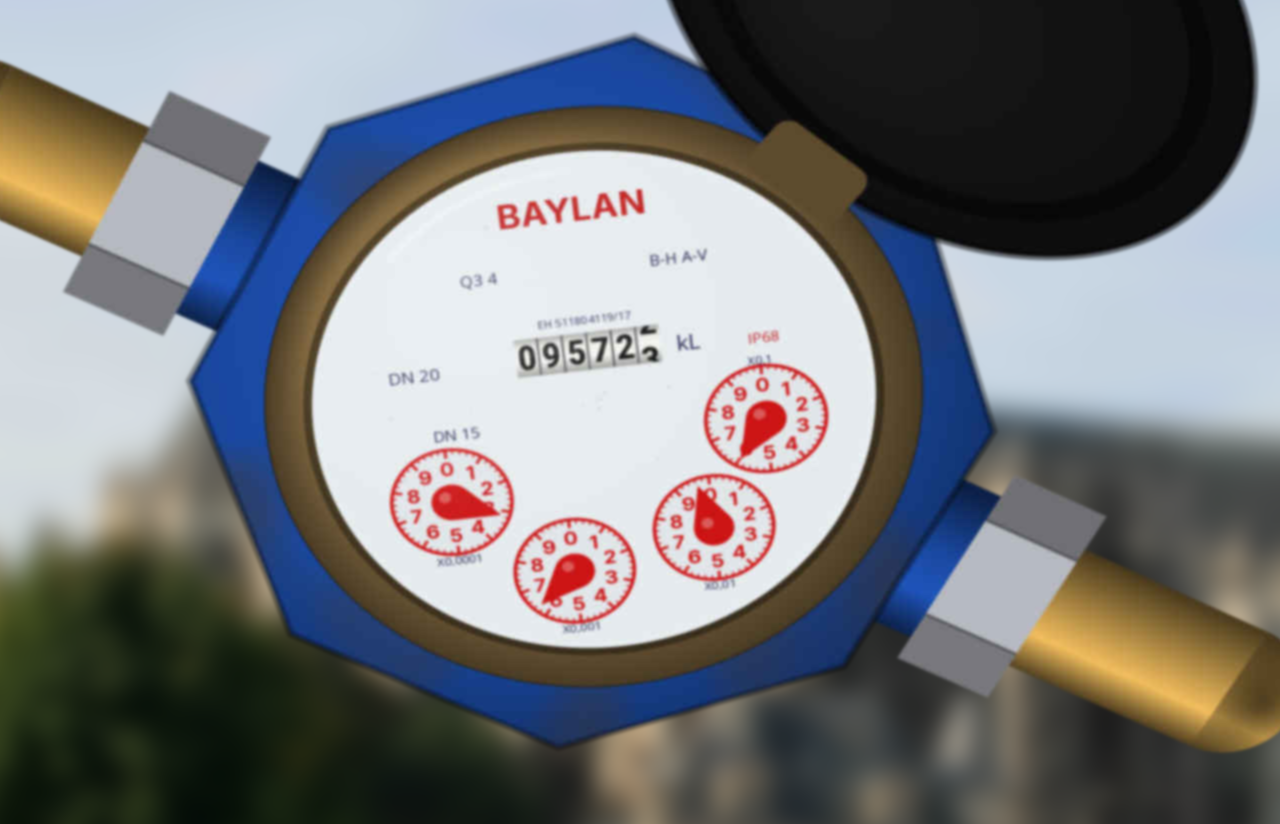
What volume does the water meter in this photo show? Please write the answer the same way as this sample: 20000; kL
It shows 95722.5963; kL
